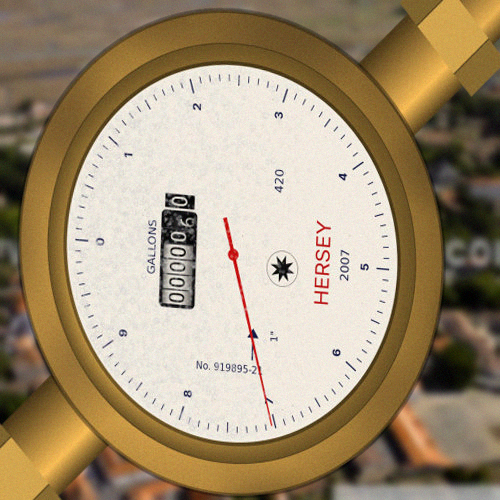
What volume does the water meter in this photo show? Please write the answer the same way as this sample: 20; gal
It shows 57.0; gal
